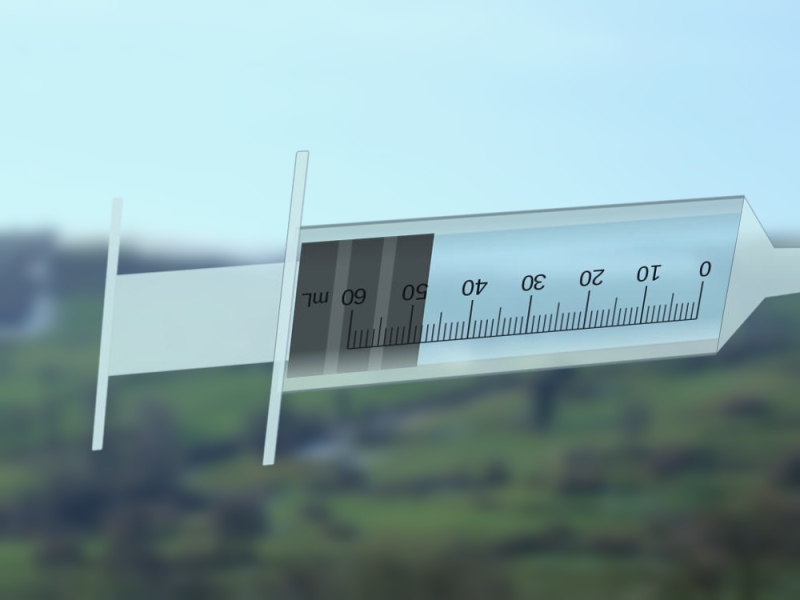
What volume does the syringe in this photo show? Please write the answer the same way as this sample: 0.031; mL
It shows 48; mL
